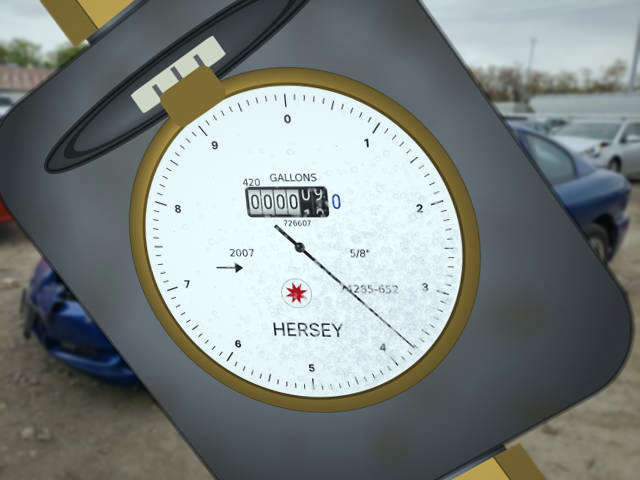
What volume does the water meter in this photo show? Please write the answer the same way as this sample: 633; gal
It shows 93.7; gal
